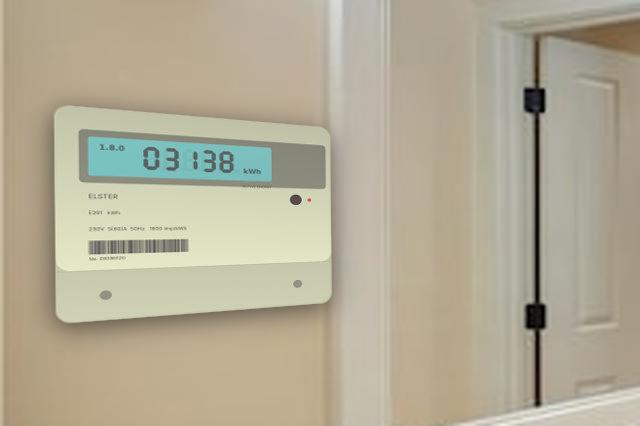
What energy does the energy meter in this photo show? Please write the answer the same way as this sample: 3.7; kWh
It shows 3138; kWh
